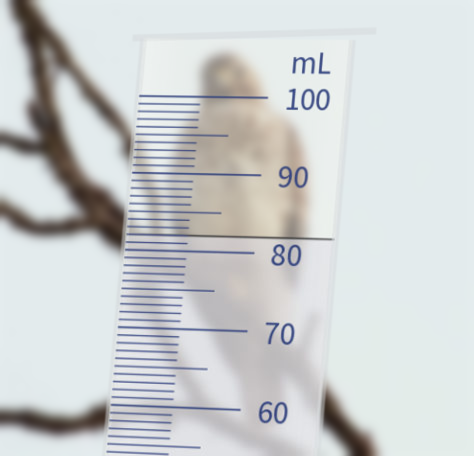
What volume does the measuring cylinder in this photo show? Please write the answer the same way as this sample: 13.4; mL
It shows 82; mL
